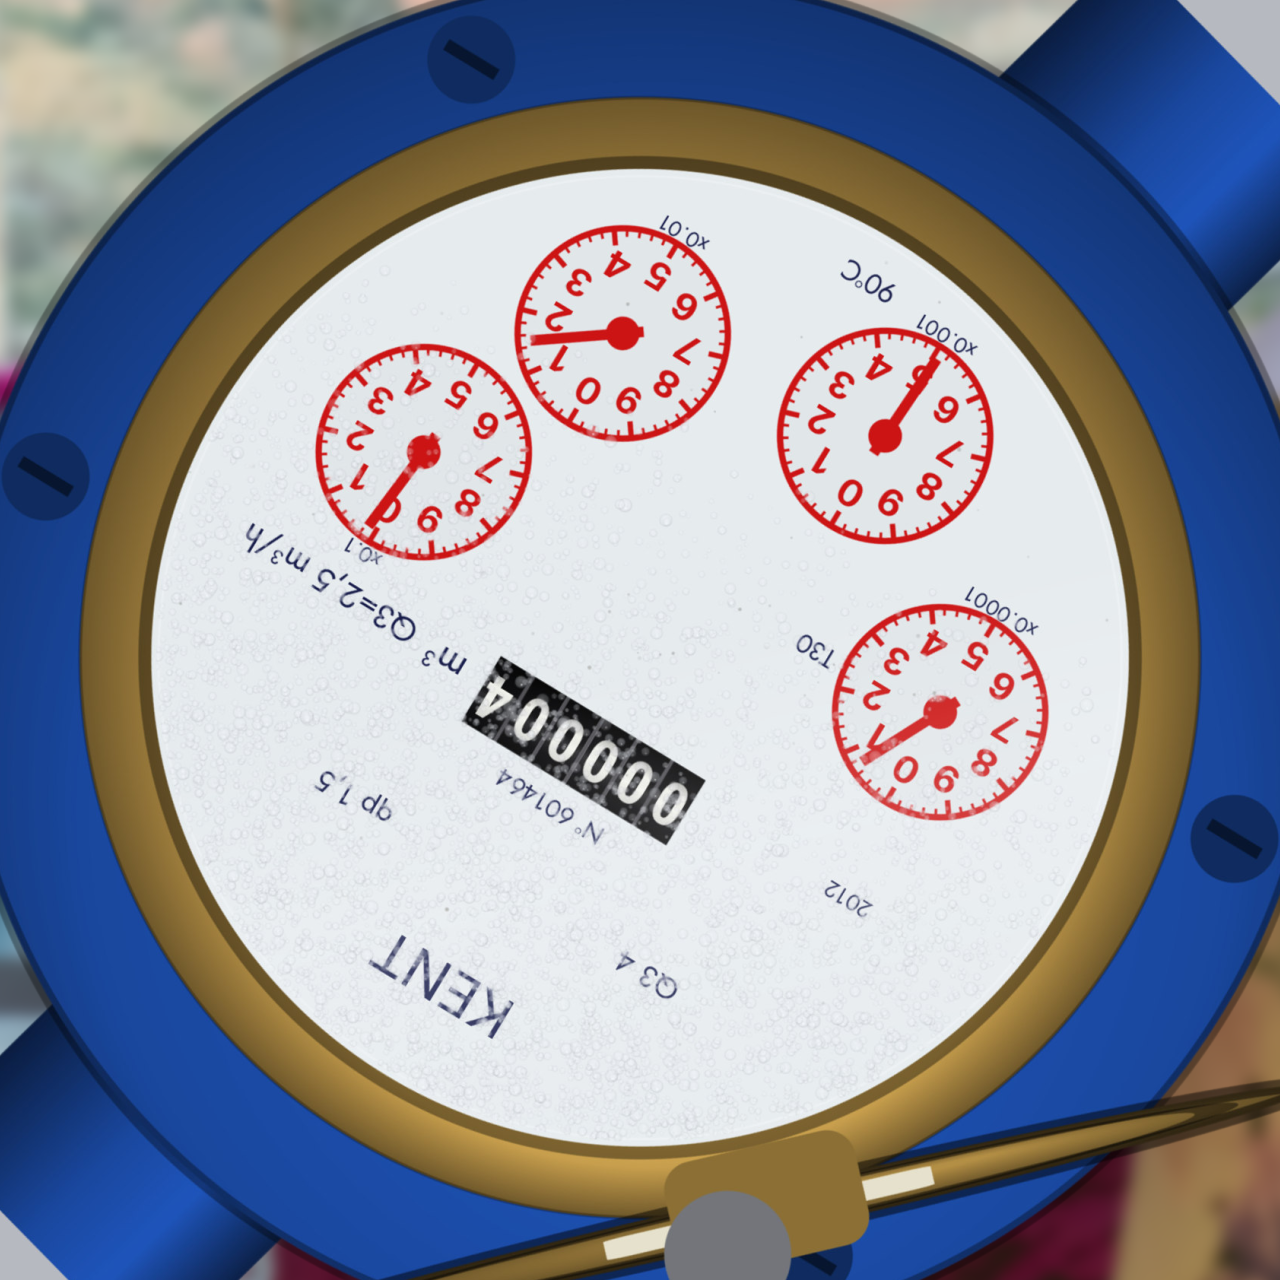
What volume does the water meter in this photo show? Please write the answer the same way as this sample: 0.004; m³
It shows 4.0150; m³
